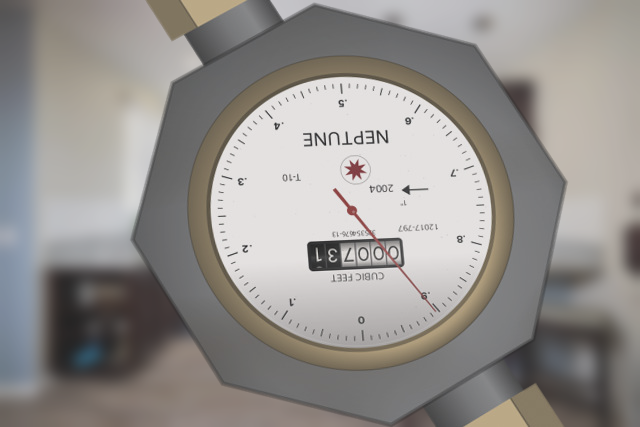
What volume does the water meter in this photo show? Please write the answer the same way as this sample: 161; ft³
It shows 730.90; ft³
